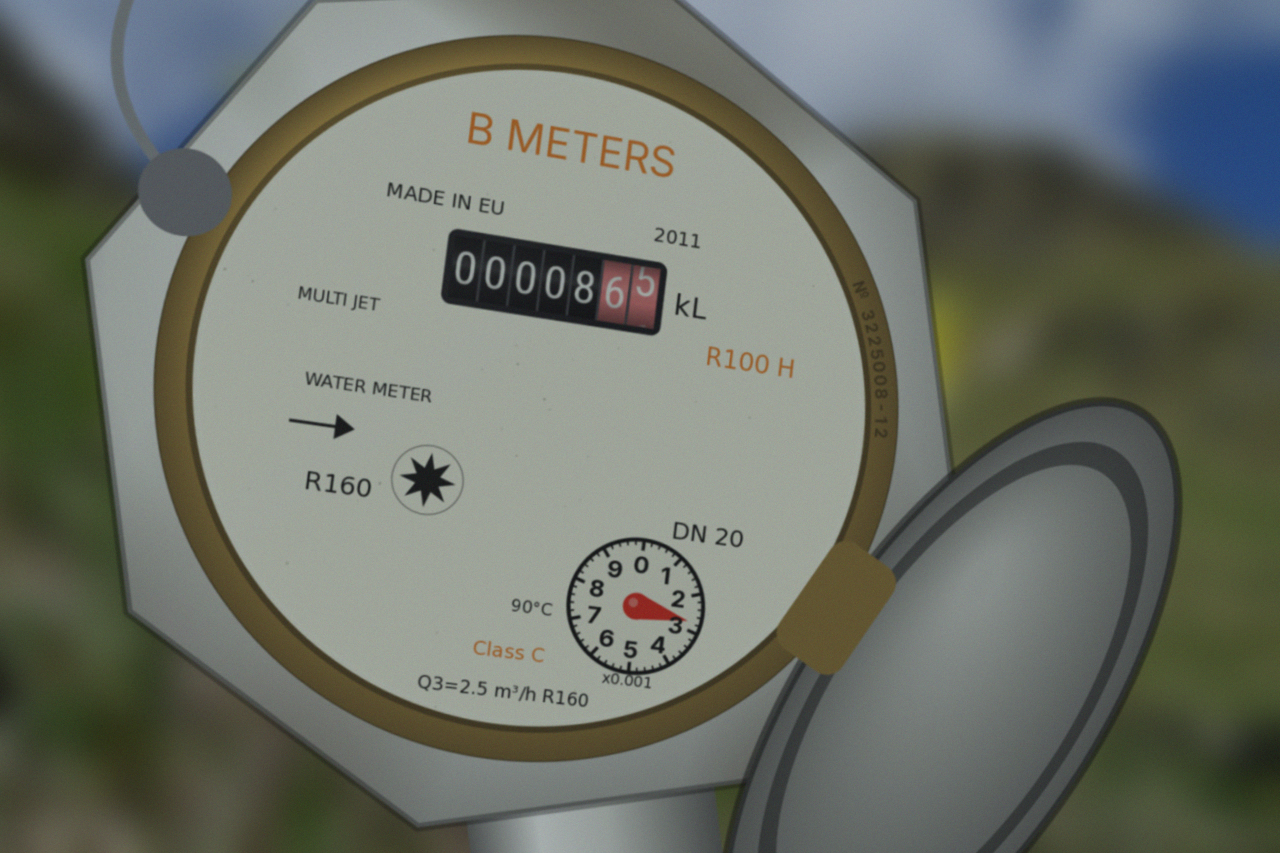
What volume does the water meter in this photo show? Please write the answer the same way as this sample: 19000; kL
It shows 8.652; kL
